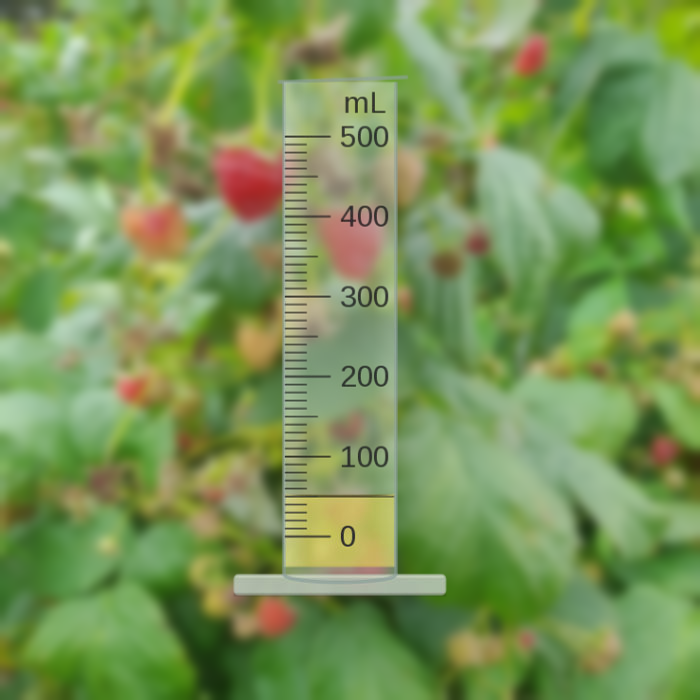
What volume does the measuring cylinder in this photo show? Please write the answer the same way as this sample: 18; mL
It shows 50; mL
